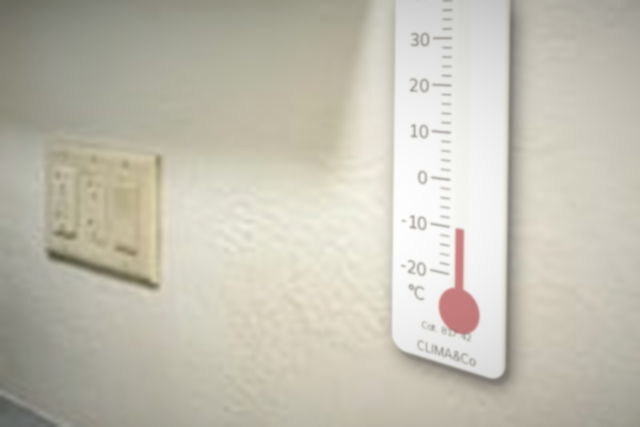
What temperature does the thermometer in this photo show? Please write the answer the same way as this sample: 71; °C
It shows -10; °C
